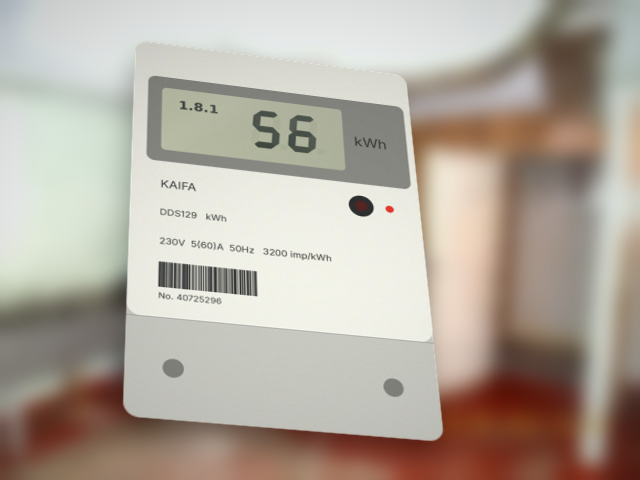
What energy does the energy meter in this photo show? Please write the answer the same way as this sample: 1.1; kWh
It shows 56; kWh
